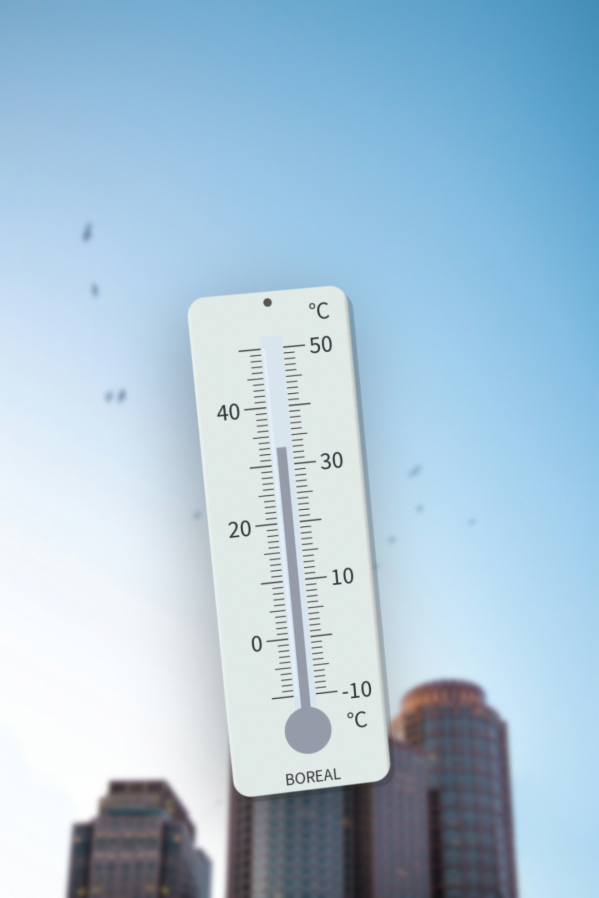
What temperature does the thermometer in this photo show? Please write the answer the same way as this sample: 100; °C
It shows 33; °C
